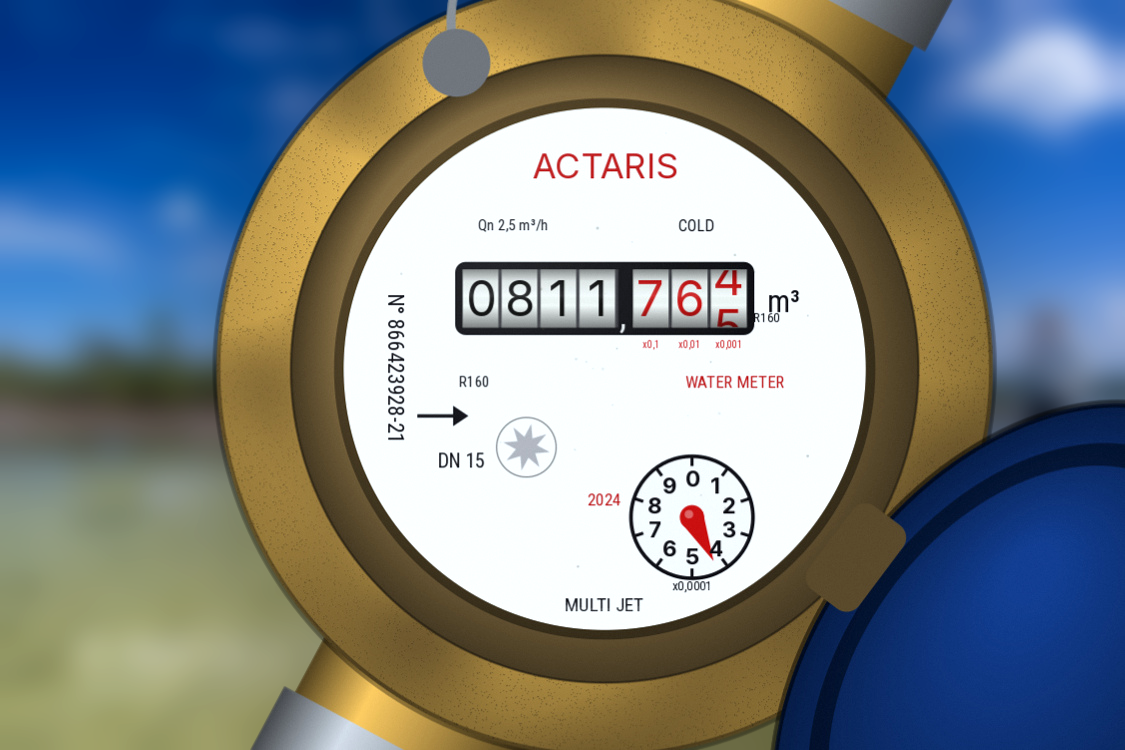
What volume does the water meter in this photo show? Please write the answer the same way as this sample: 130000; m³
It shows 811.7644; m³
